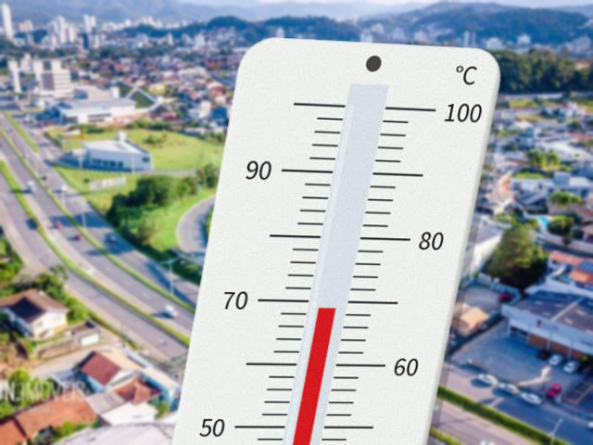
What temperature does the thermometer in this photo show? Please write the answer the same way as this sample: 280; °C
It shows 69; °C
